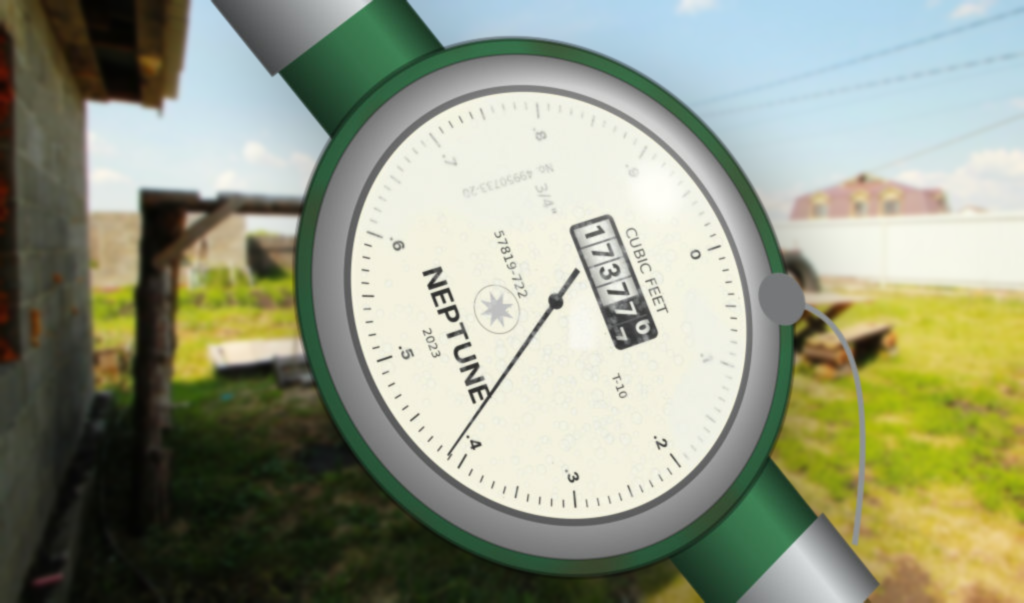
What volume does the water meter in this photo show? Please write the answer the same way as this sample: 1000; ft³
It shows 173776.41; ft³
